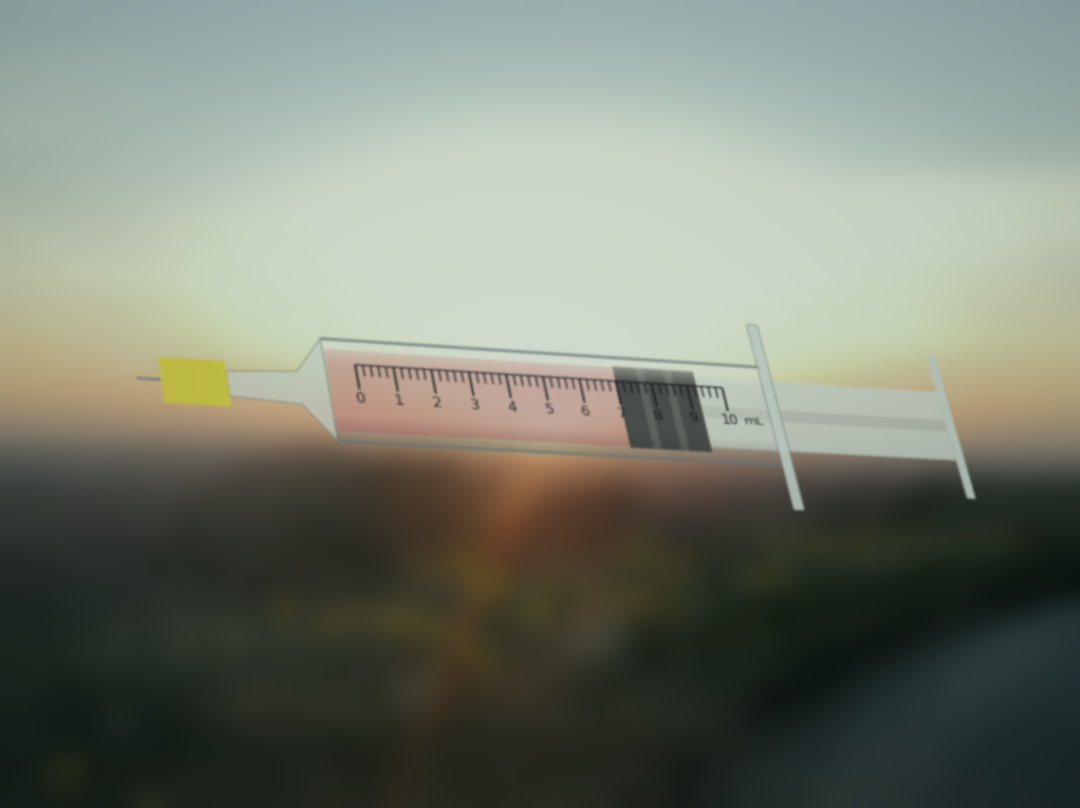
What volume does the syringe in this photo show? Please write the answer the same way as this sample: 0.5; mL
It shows 7; mL
